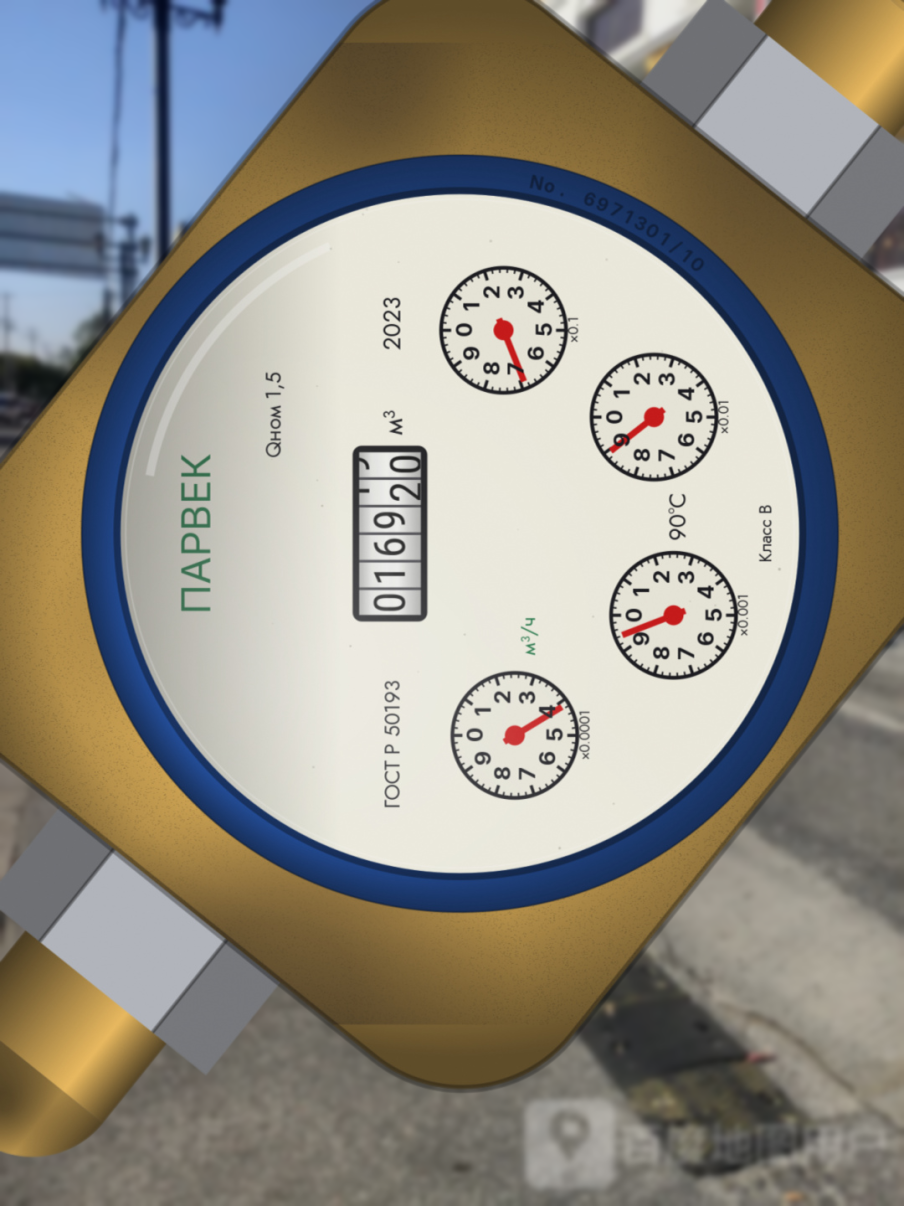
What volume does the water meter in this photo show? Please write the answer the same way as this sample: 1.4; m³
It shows 16919.6894; m³
